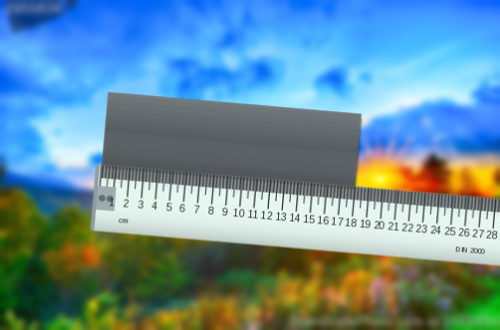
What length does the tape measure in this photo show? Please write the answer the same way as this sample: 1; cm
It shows 18; cm
